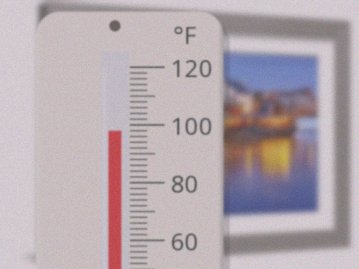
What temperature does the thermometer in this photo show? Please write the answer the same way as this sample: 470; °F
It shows 98; °F
